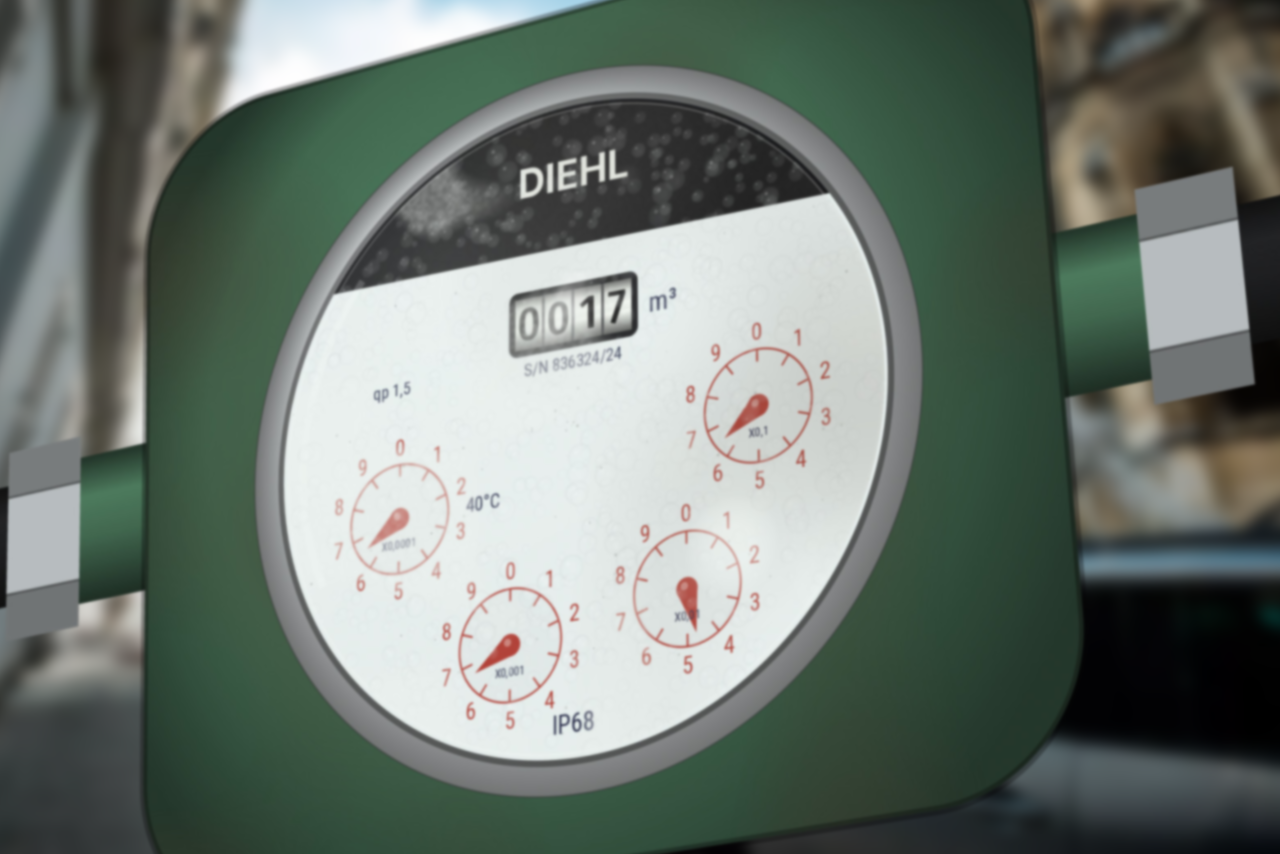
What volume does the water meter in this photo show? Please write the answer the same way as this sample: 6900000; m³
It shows 17.6466; m³
